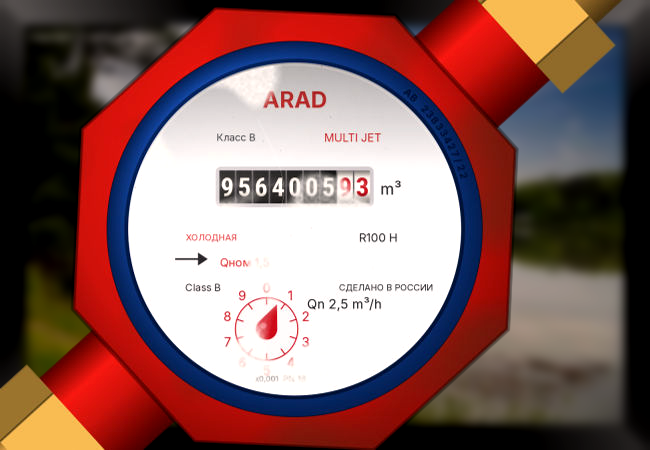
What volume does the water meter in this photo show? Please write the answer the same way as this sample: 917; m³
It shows 9564005.930; m³
